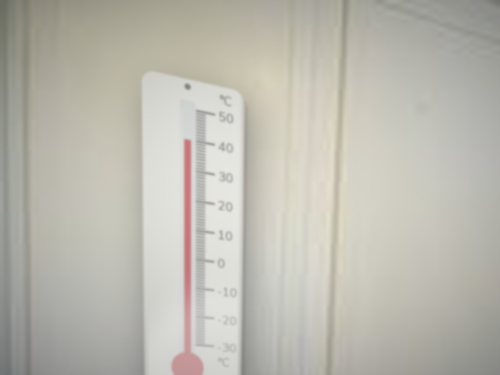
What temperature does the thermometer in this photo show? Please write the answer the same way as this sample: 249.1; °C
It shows 40; °C
